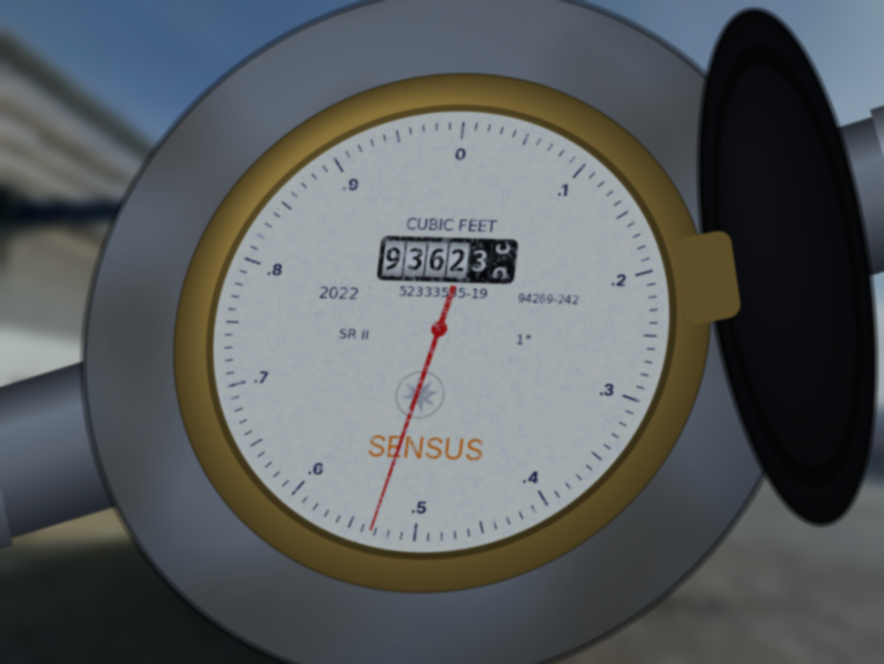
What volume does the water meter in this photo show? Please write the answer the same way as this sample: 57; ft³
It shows 936238.53; ft³
